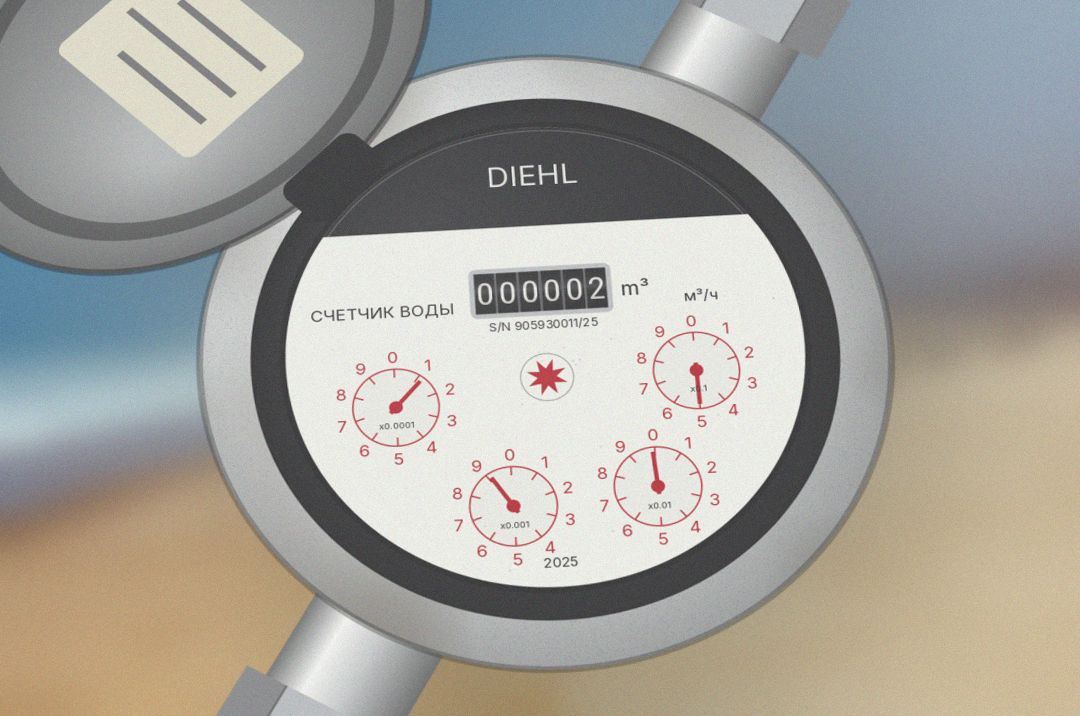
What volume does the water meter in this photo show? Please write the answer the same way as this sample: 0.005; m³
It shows 2.4991; m³
